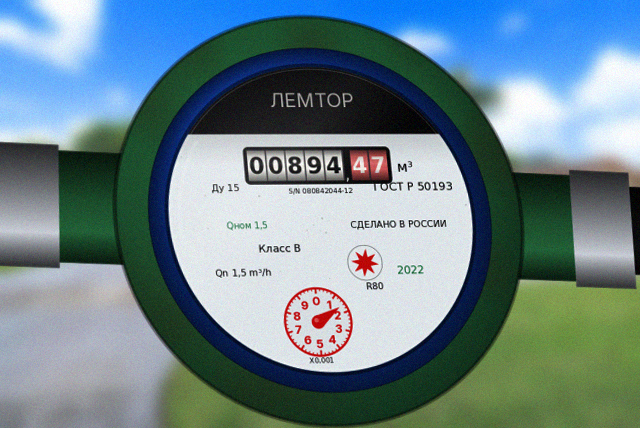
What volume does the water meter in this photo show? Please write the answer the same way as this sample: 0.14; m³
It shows 894.471; m³
